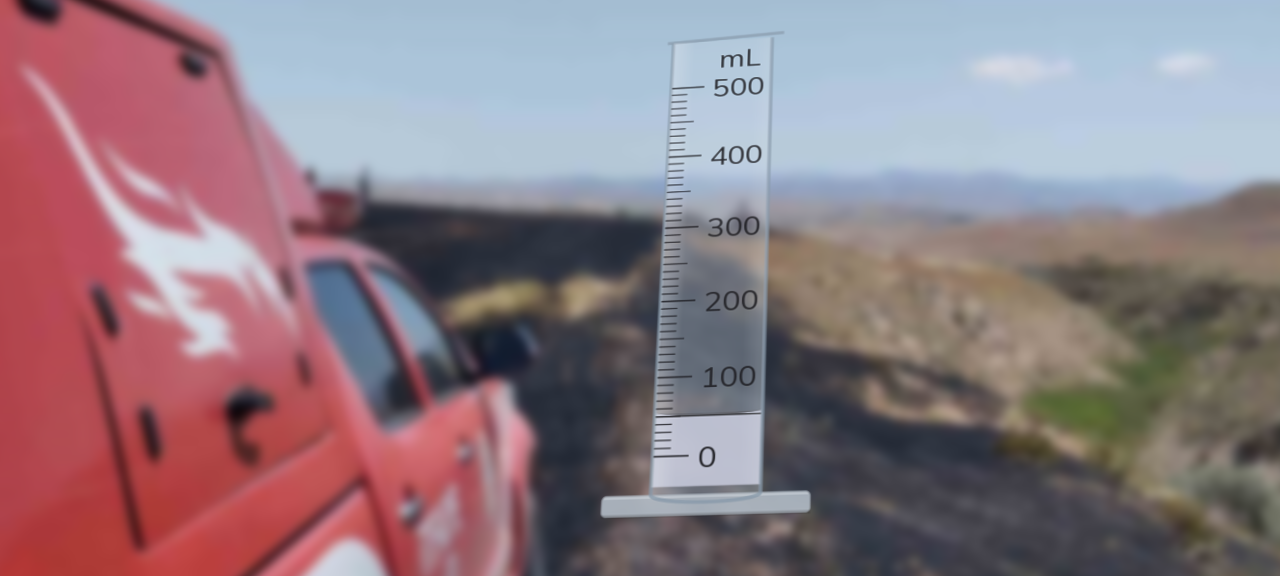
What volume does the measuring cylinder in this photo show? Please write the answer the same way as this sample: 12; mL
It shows 50; mL
